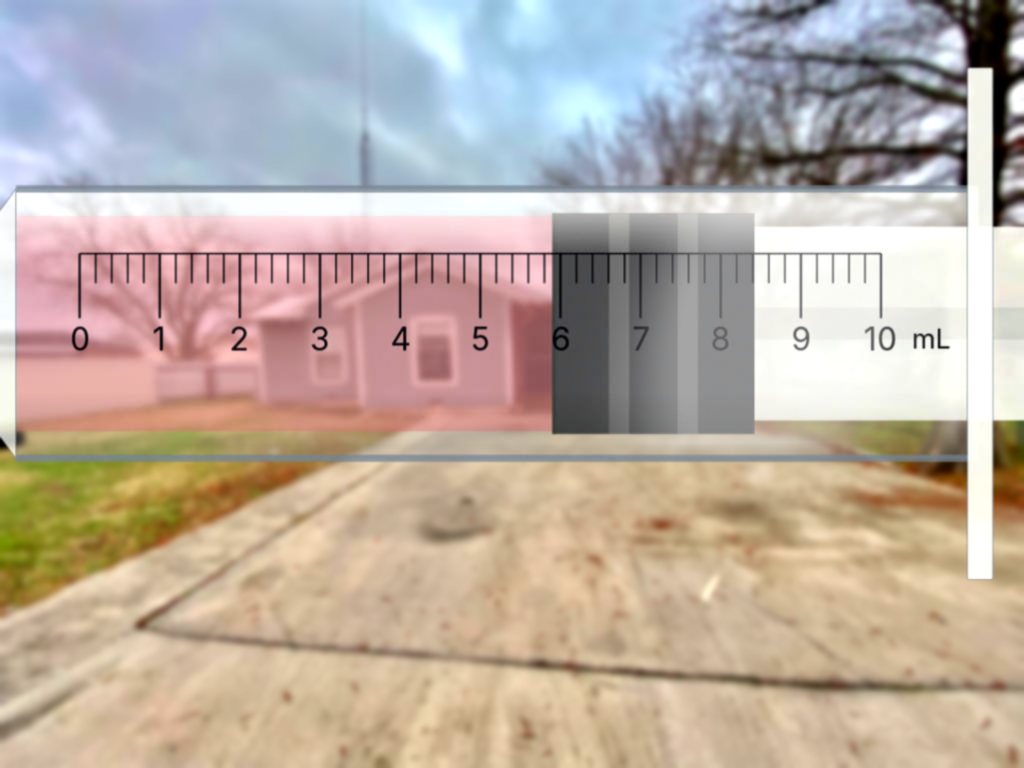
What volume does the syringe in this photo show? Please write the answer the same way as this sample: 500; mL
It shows 5.9; mL
